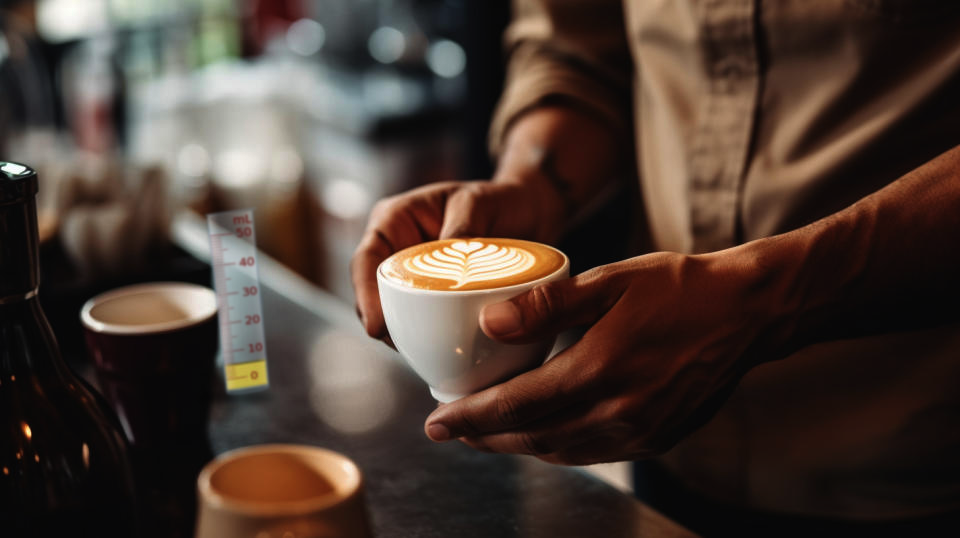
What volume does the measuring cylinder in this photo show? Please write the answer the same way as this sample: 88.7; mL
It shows 5; mL
